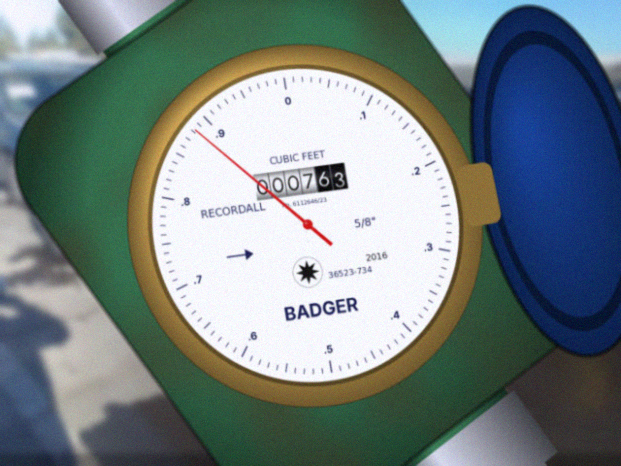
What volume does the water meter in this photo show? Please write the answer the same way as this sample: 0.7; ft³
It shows 762.88; ft³
